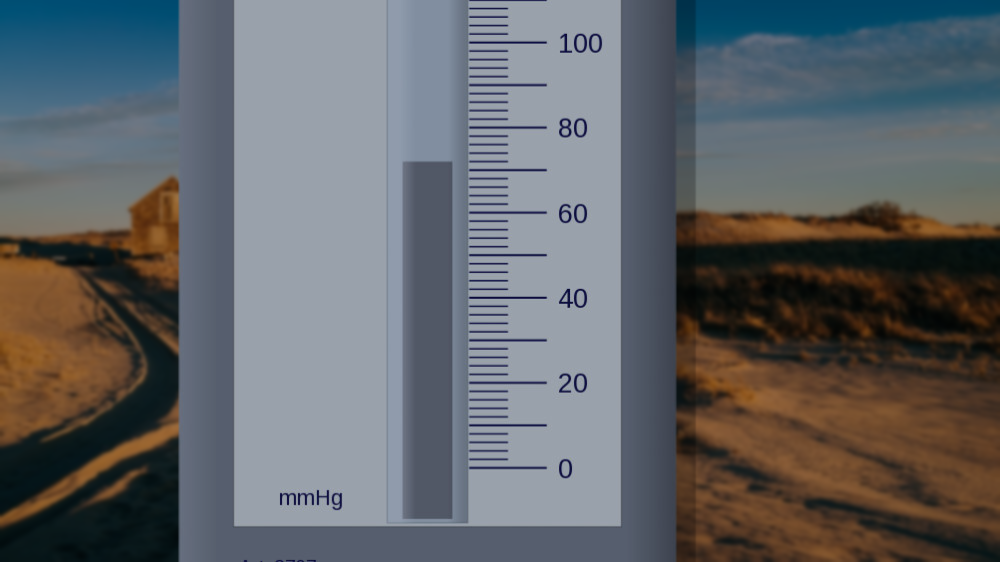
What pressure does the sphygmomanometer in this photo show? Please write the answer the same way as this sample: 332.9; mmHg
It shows 72; mmHg
